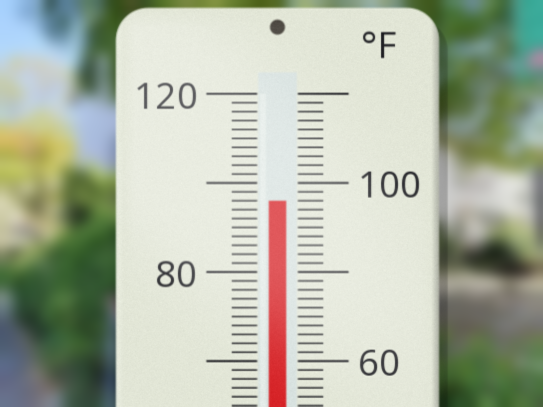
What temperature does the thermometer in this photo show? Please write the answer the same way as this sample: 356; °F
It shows 96; °F
